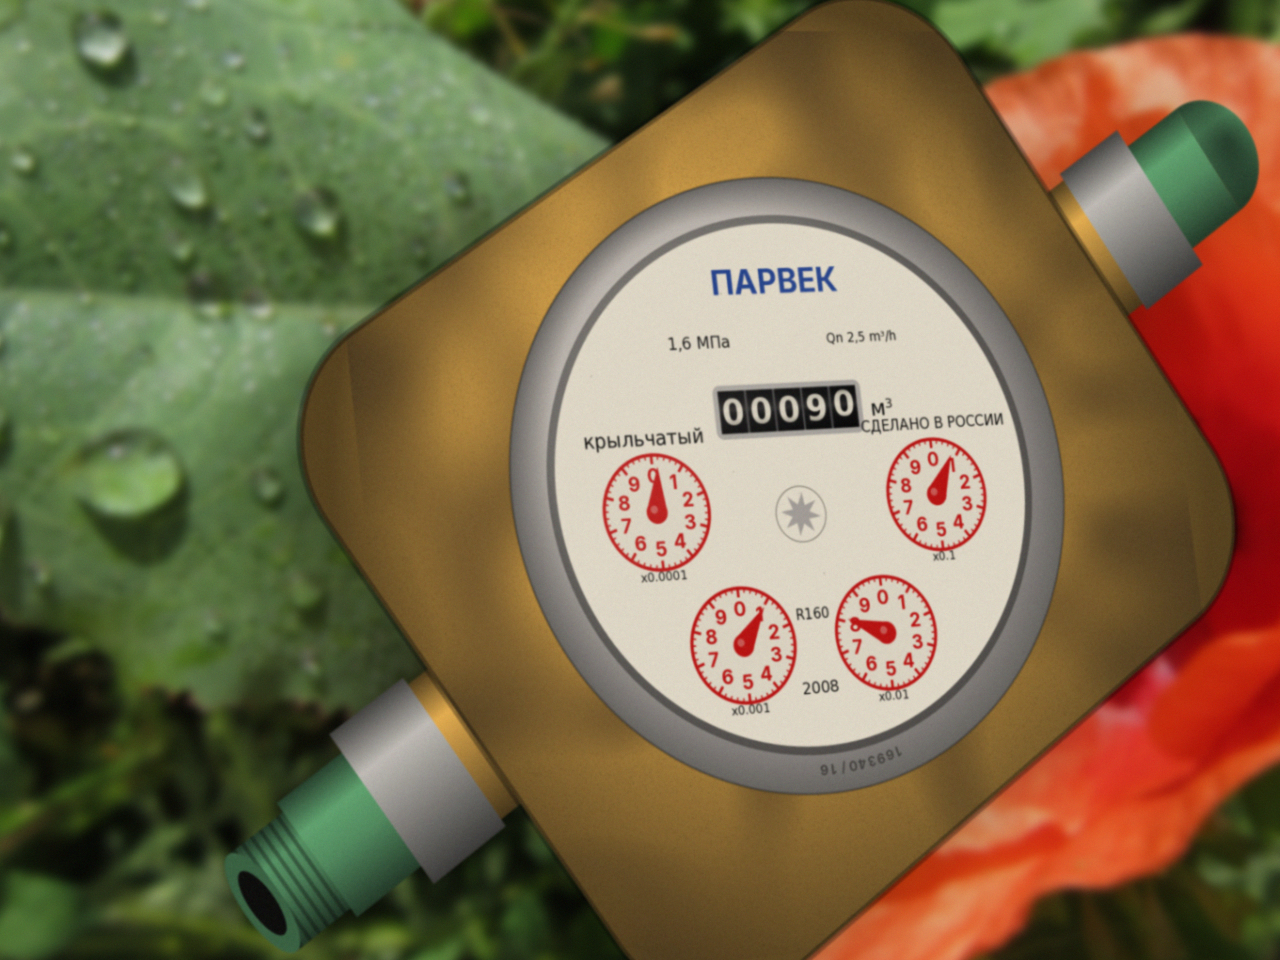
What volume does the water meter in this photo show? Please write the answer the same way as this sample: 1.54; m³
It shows 90.0810; m³
